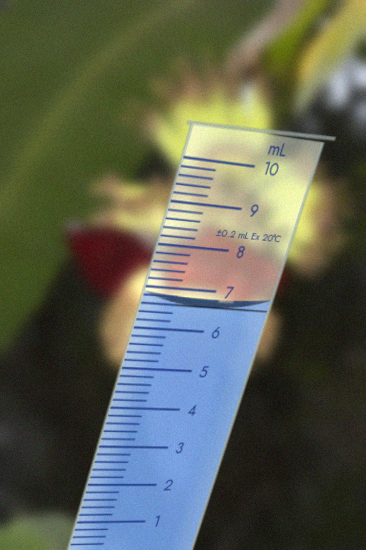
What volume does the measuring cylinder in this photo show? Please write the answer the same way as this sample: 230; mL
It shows 6.6; mL
